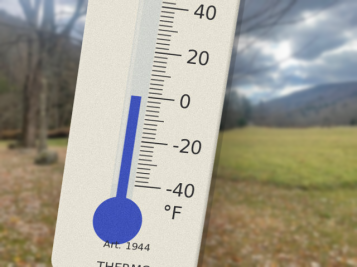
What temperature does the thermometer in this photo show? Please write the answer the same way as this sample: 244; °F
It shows 0; °F
